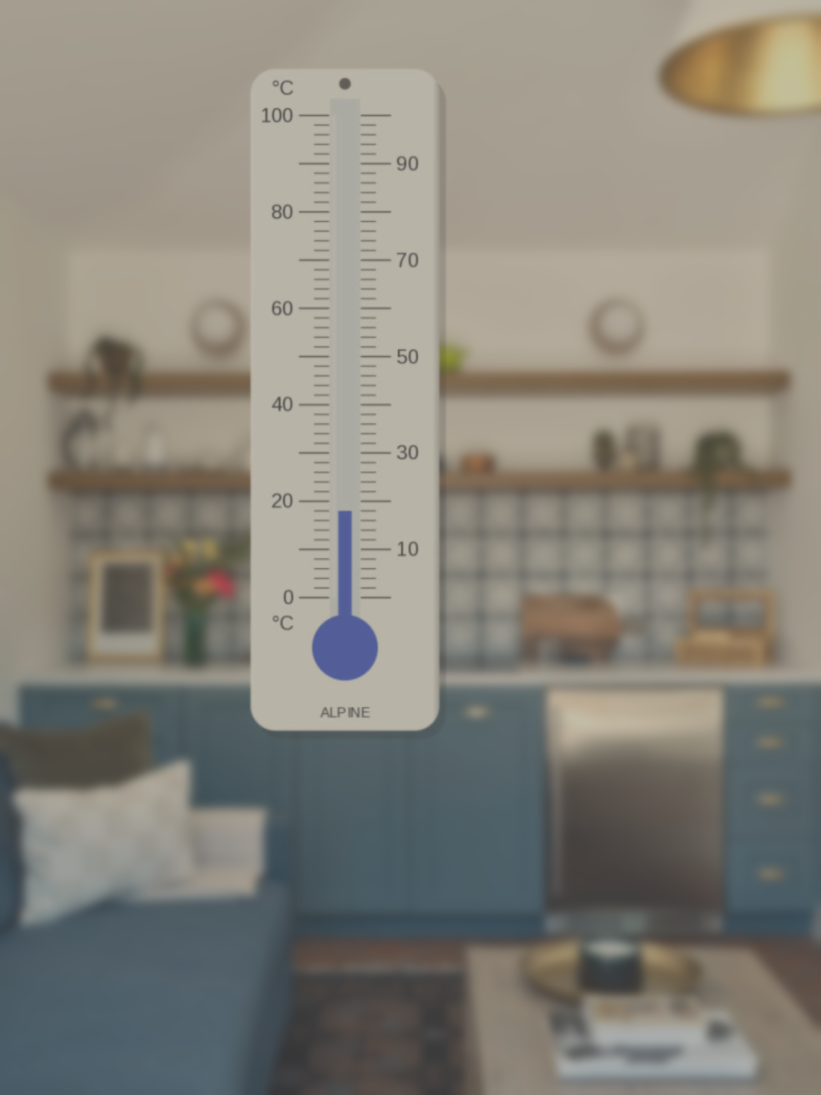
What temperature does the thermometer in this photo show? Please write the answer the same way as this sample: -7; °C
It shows 18; °C
